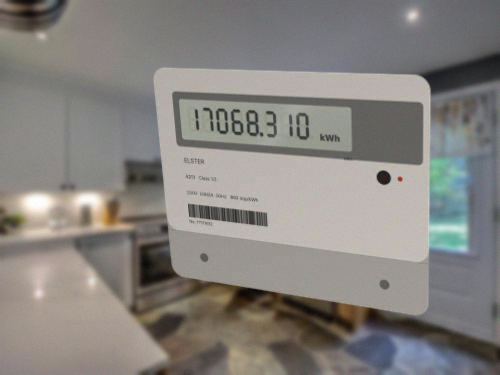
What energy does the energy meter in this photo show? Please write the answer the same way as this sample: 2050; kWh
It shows 17068.310; kWh
